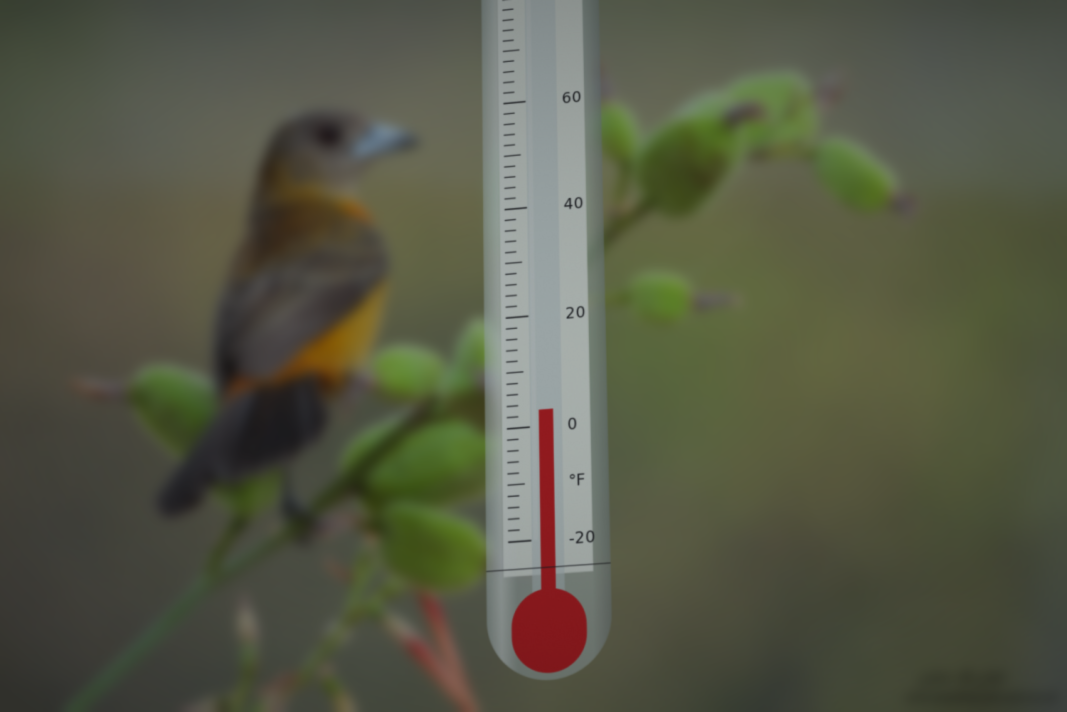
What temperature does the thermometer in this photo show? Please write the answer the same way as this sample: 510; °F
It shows 3; °F
